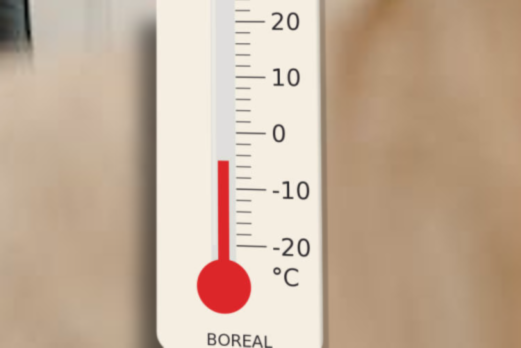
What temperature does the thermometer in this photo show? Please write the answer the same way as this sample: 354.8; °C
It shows -5; °C
